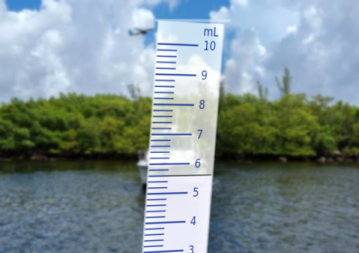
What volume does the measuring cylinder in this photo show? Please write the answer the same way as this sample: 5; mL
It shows 5.6; mL
